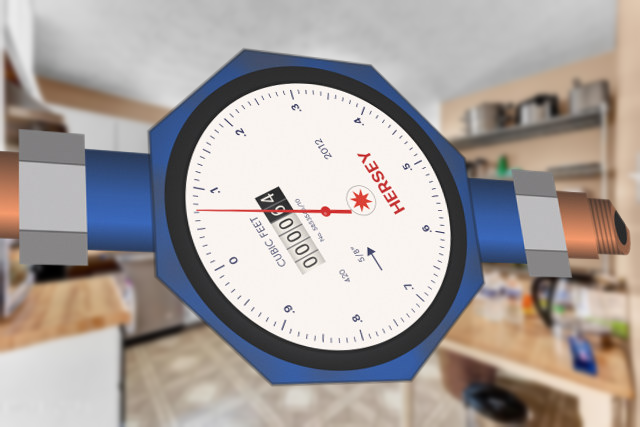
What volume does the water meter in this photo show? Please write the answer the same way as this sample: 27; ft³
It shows 64.07; ft³
